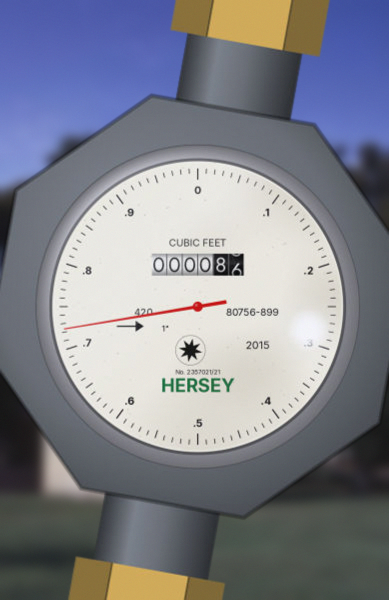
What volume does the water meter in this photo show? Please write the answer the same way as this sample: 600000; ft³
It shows 85.72; ft³
